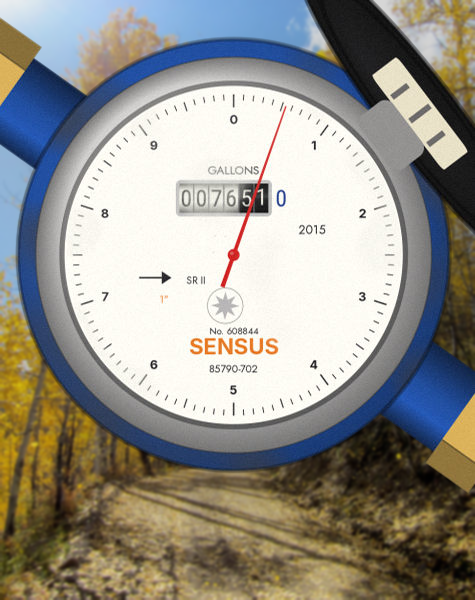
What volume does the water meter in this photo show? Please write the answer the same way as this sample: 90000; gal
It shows 76510.5; gal
